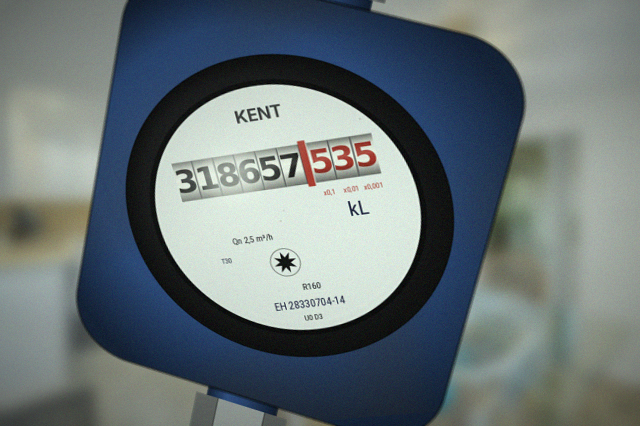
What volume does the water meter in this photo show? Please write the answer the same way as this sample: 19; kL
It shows 318657.535; kL
